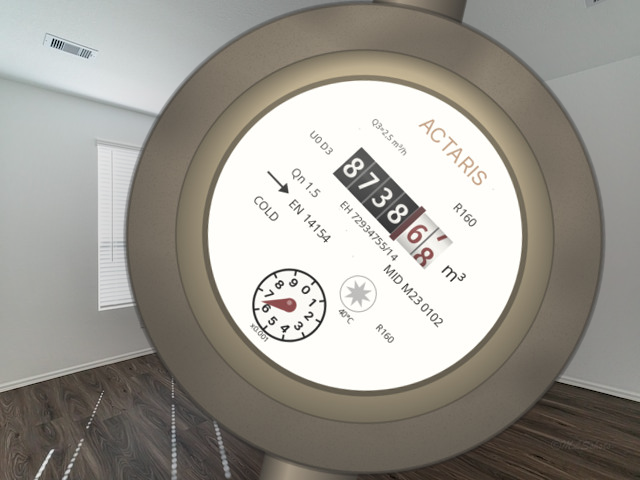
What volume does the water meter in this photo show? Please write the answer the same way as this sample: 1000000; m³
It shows 8738.676; m³
